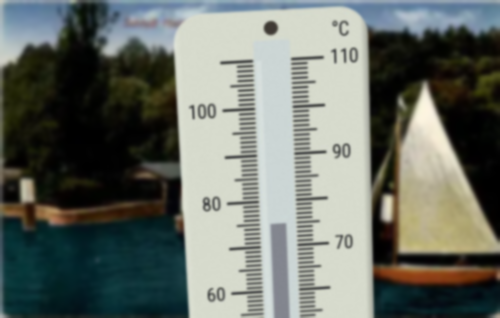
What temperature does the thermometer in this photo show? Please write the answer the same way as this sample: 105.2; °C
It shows 75; °C
